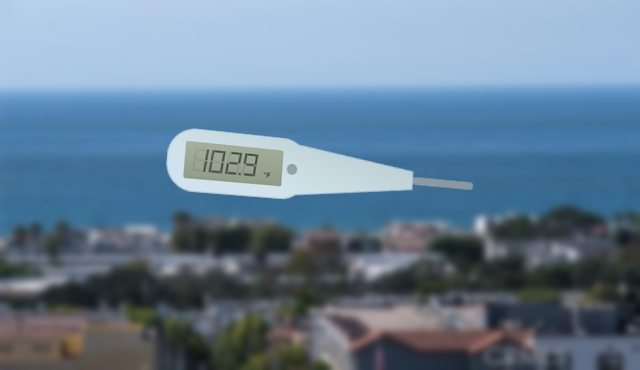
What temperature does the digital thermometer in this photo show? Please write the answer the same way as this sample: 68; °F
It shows 102.9; °F
